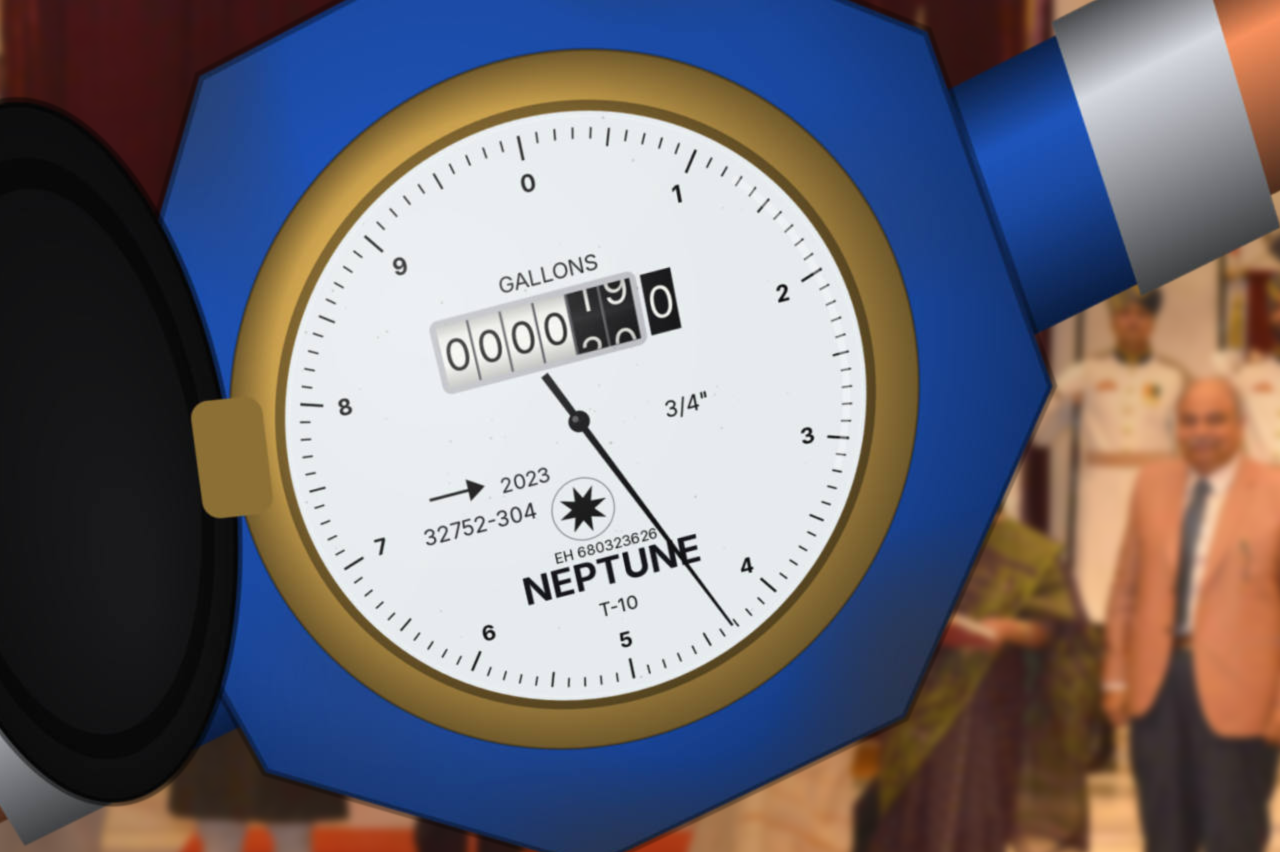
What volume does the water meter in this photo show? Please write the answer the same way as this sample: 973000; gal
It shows 194.3; gal
